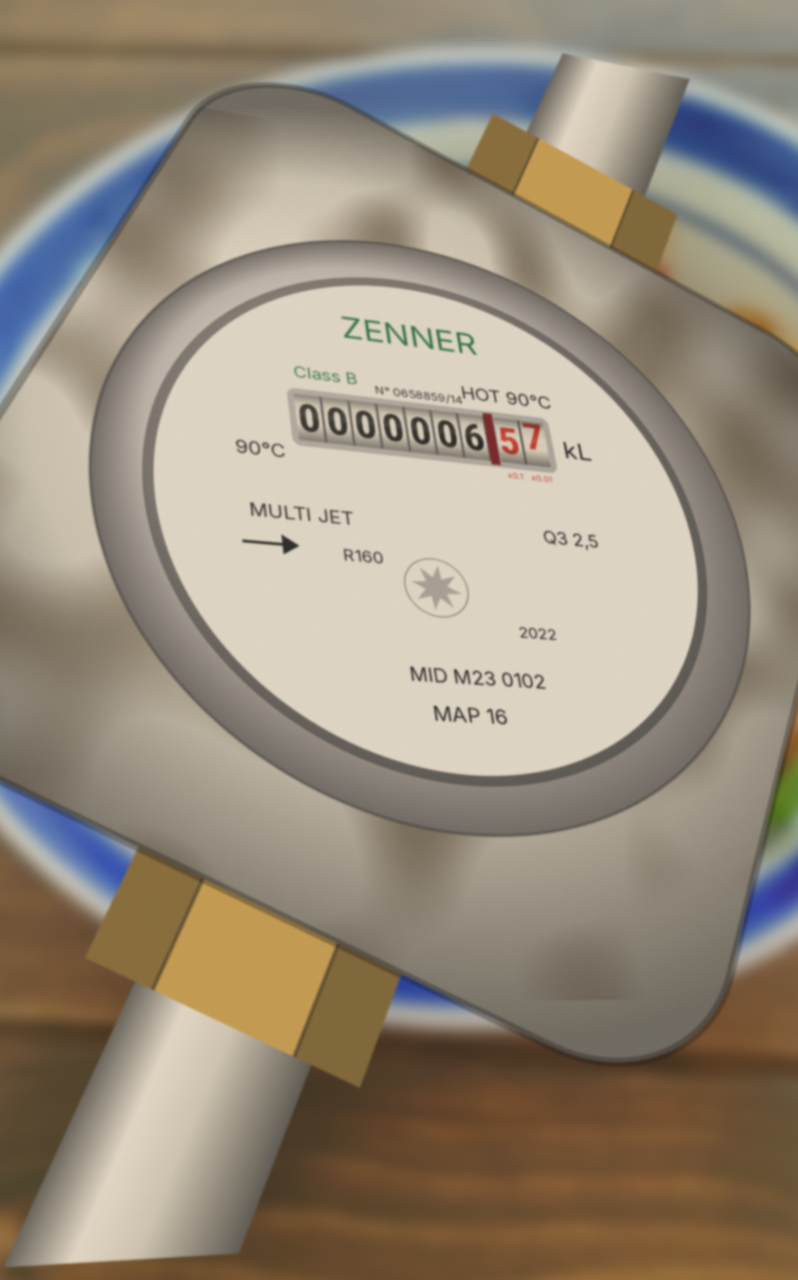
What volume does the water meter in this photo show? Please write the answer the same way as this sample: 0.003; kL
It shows 6.57; kL
